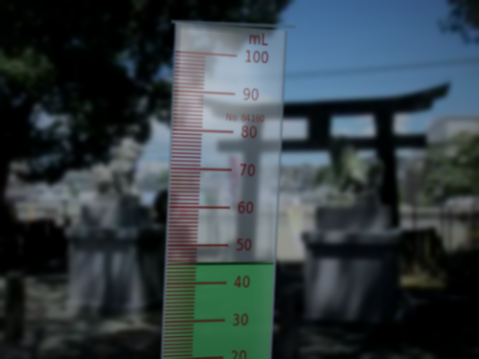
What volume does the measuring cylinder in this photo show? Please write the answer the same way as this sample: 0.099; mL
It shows 45; mL
